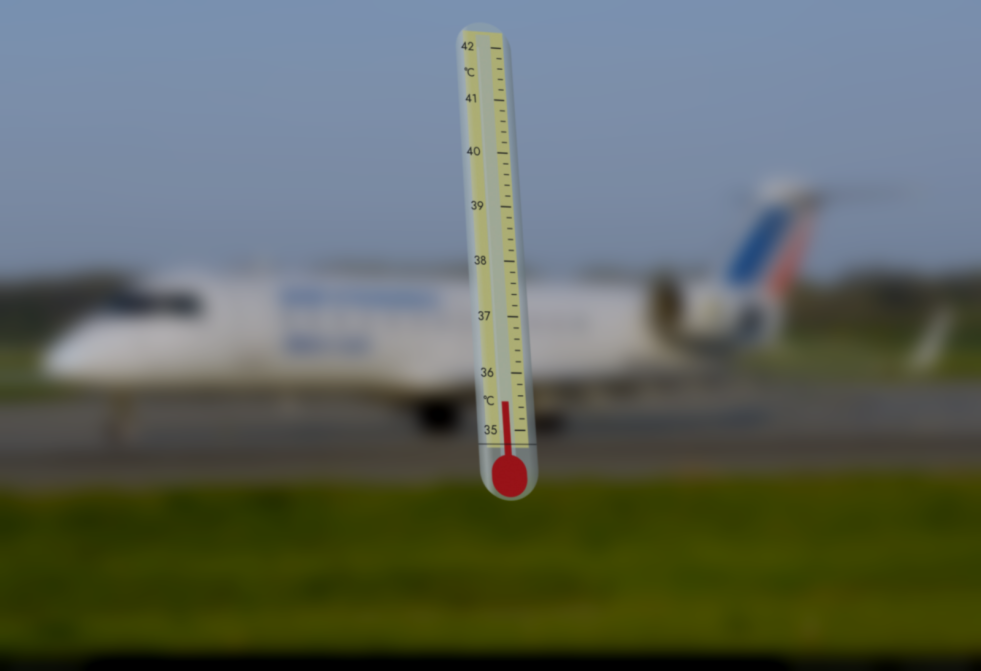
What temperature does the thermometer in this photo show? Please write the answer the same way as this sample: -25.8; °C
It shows 35.5; °C
